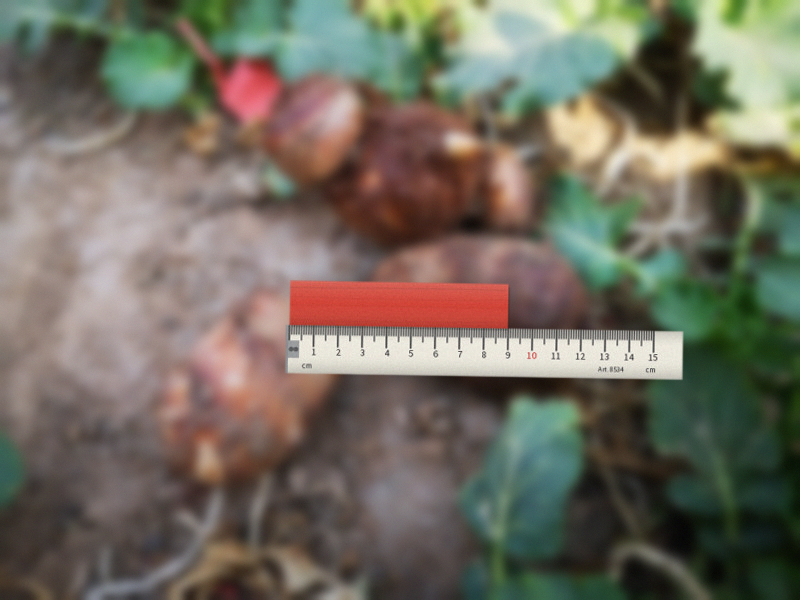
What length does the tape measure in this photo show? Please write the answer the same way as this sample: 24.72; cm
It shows 9; cm
